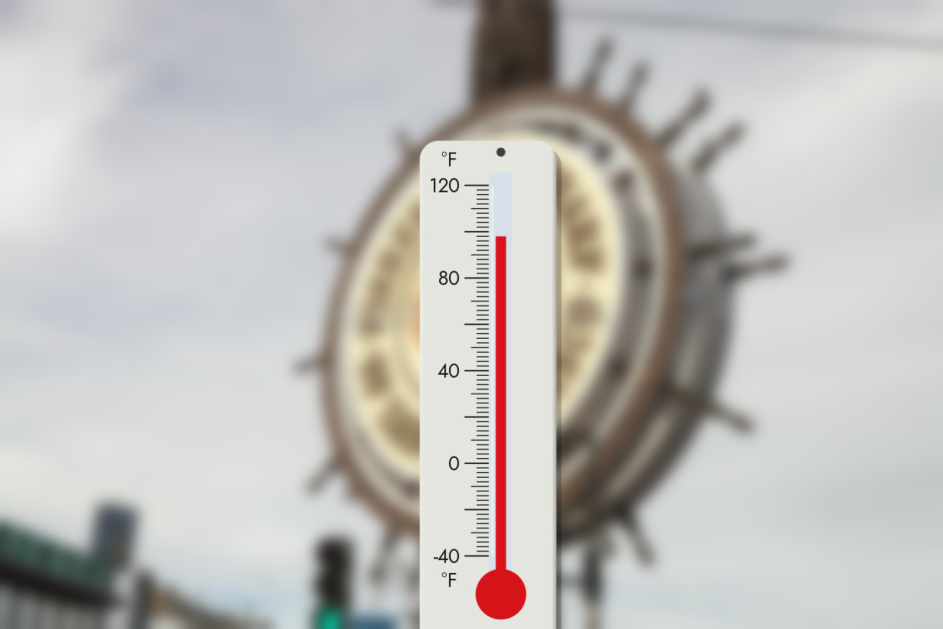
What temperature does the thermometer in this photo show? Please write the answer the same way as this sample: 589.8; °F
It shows 98; °F
